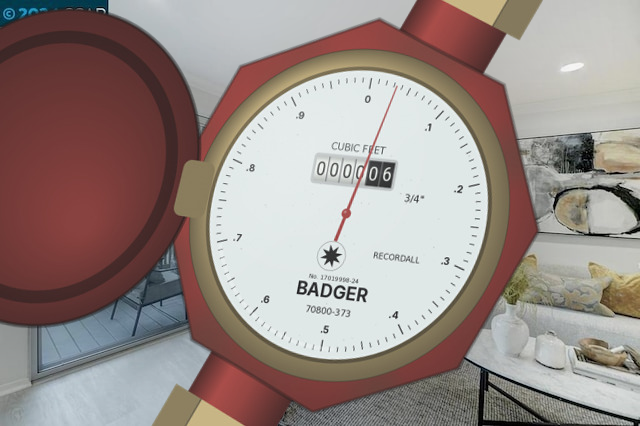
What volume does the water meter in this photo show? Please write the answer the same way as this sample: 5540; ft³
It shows 6.03; ft³
